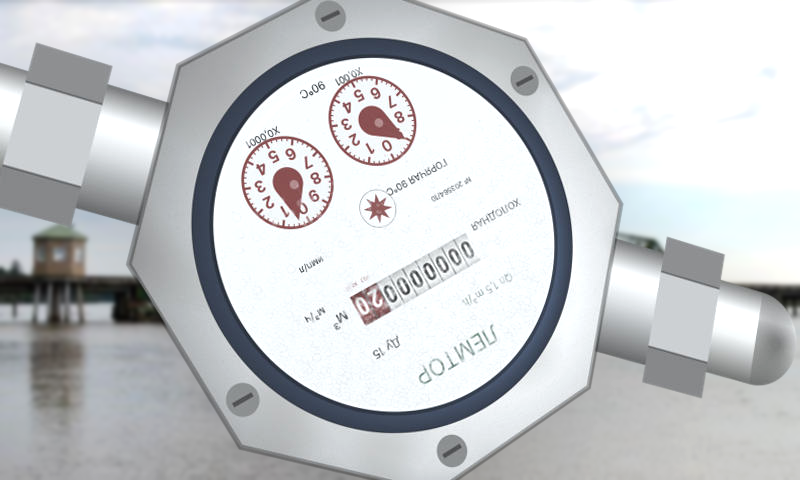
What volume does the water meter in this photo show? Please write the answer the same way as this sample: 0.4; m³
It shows 0.1990; m³
